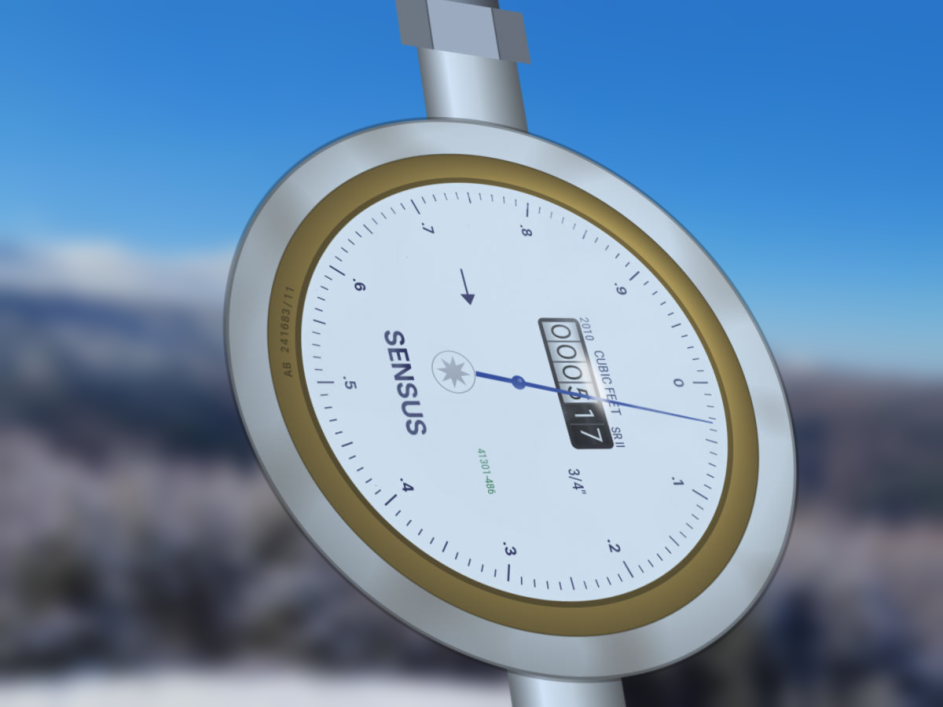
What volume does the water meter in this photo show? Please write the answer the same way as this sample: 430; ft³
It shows 517.03; ft³
